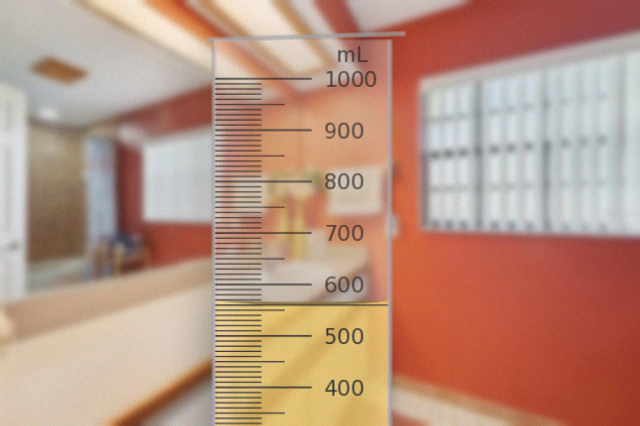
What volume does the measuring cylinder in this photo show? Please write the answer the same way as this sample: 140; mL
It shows 560; mL
